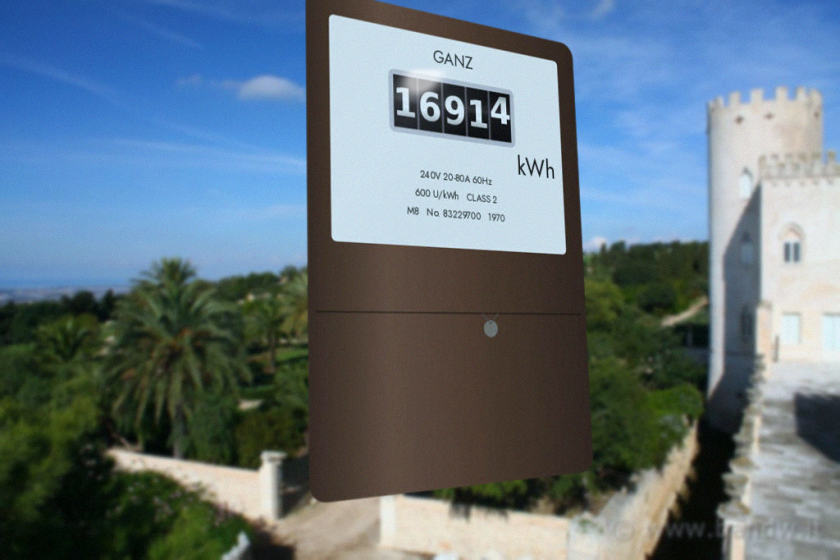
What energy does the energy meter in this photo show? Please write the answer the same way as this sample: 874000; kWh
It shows 16914; kWh
